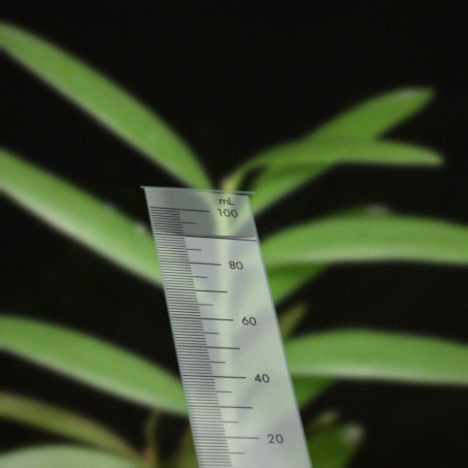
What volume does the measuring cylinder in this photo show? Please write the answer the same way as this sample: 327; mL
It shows 90; mL
